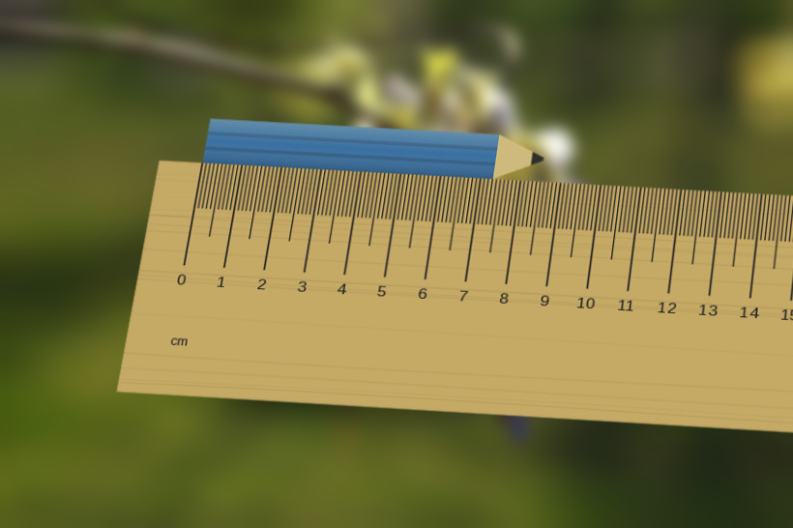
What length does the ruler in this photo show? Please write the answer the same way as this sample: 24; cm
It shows 8.5; cm
